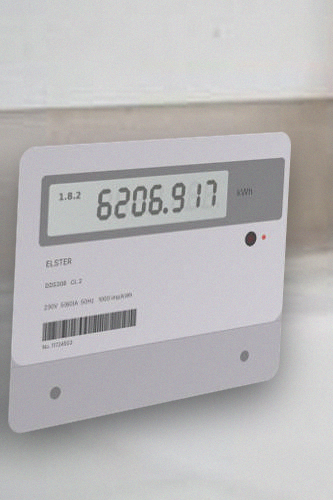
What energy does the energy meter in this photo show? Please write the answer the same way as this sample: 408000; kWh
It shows 6206.917; kWh
